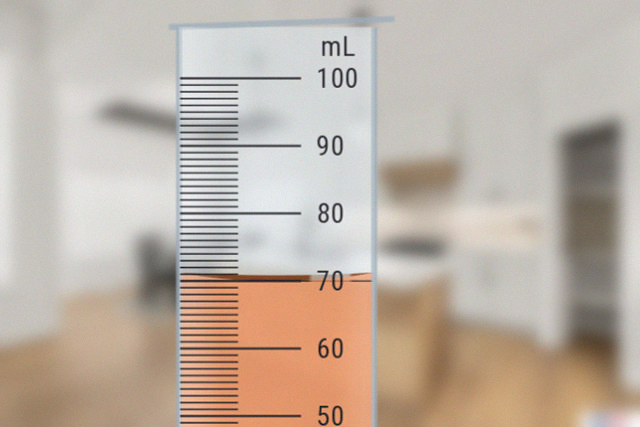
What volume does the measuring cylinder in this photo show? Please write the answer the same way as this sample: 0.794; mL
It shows 70; mL
